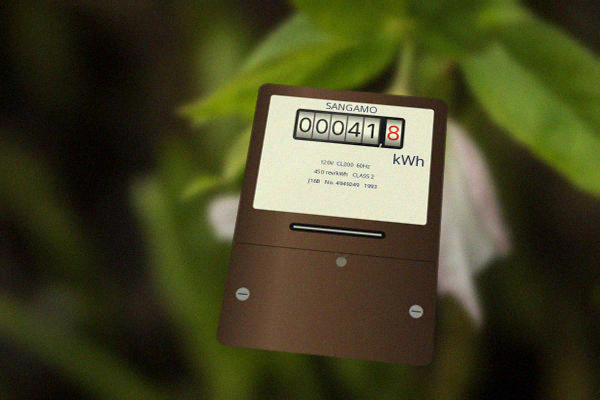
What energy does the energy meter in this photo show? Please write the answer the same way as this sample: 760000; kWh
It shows 41.8; kWh
